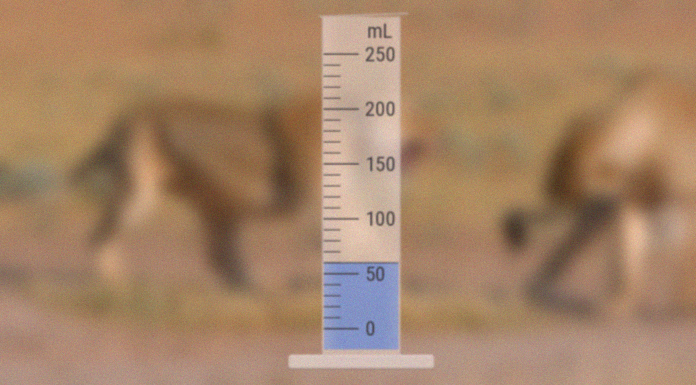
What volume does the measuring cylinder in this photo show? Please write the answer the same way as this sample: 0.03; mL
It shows 60; mL
